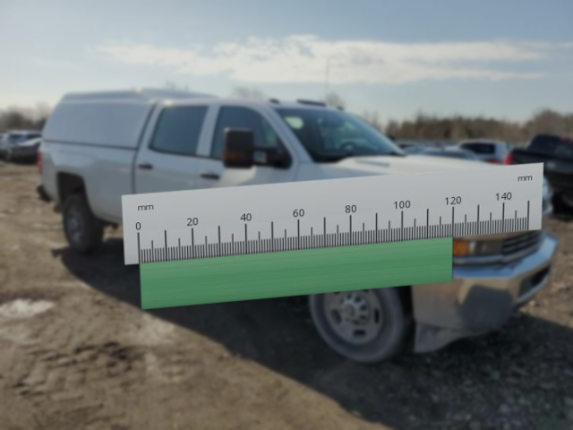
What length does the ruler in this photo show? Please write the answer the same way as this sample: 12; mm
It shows 120; mm
